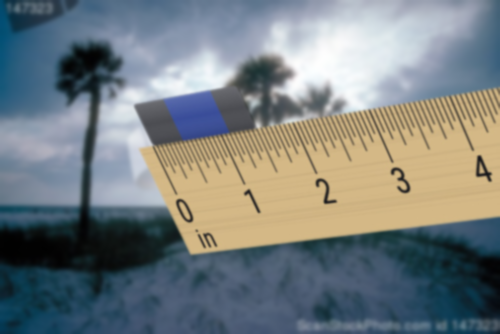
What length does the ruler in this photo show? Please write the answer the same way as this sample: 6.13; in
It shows 1.5; in
